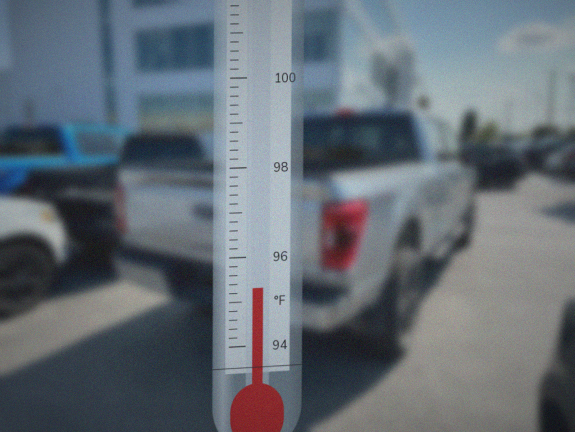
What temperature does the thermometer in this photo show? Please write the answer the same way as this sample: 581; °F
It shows 95.3; °F
